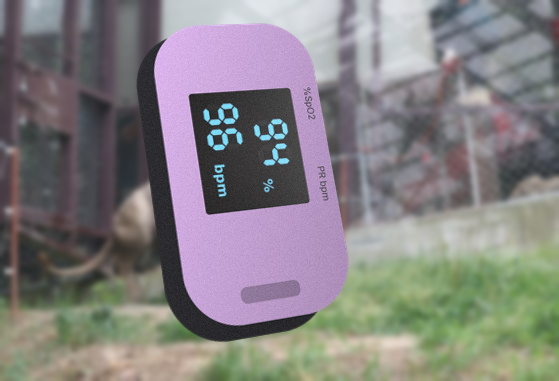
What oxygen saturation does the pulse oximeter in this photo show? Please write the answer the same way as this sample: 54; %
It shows 94; %
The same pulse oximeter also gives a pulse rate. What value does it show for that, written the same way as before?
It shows 96; bpm
